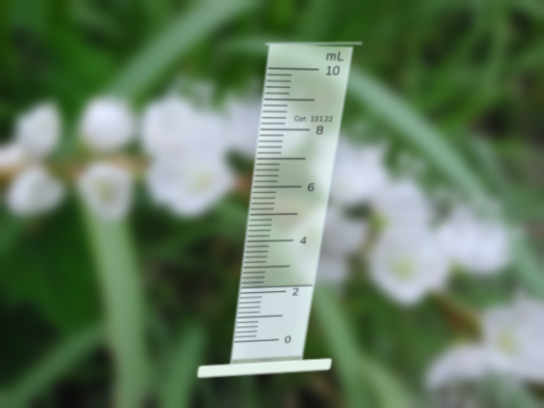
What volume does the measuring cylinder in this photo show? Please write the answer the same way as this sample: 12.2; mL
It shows 2.2; mL
